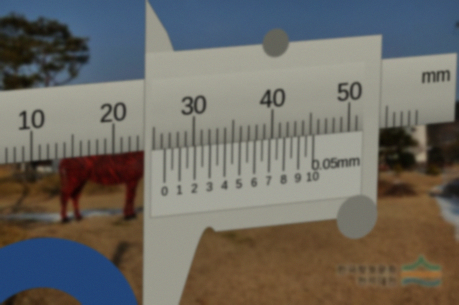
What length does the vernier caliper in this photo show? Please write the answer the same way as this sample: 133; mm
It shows 26.4; mm
